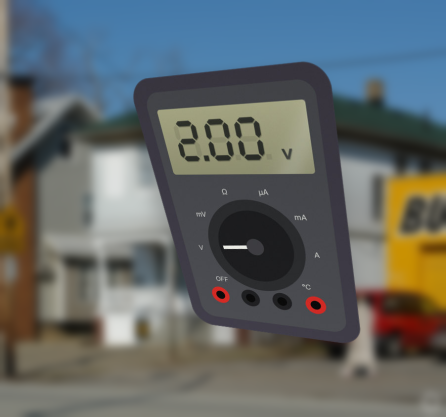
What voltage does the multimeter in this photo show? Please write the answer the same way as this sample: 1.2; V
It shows 2.00; V
